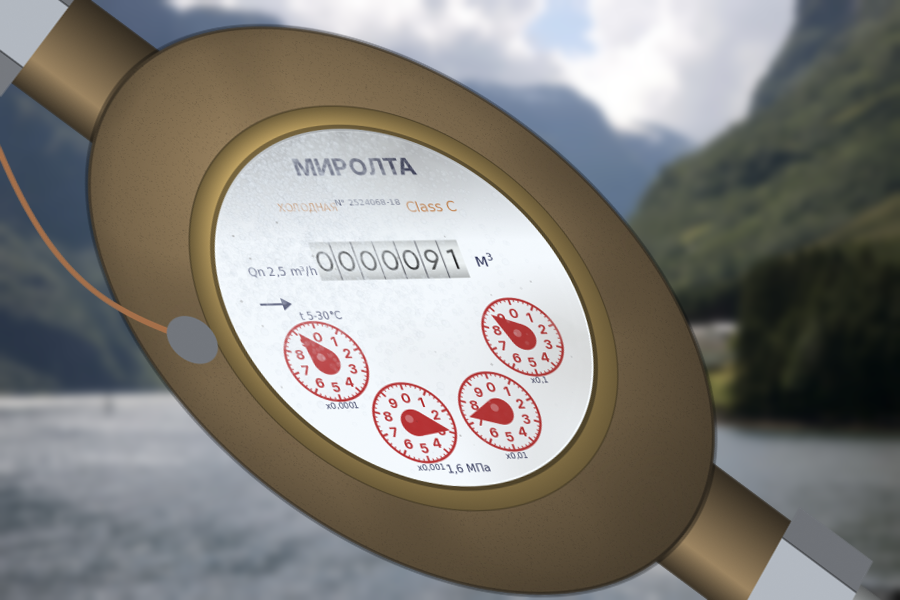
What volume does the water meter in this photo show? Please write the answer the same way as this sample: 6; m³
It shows 91.8729; m³
